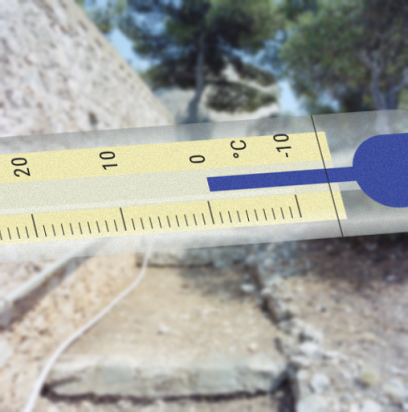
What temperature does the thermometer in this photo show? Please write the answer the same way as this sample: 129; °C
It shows -0.5; °C
